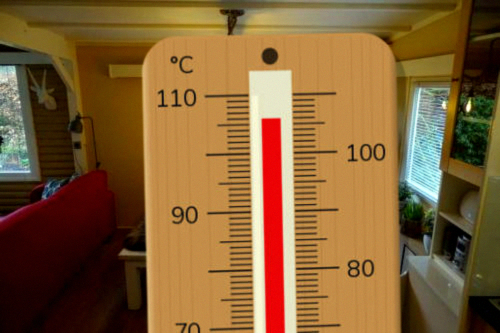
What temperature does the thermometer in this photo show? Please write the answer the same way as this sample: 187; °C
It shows 106; °C
